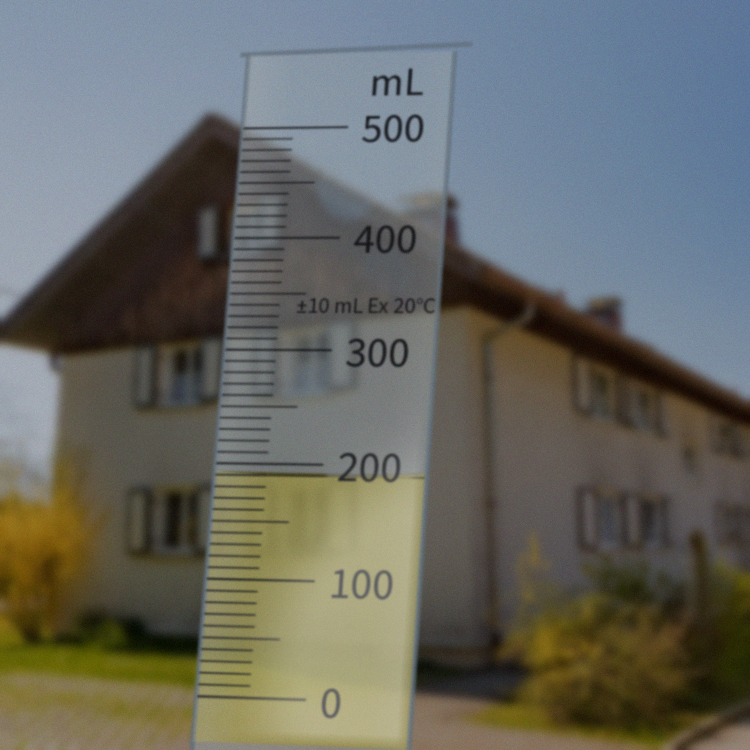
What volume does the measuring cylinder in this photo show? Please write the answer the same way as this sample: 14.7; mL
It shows 190; mL
